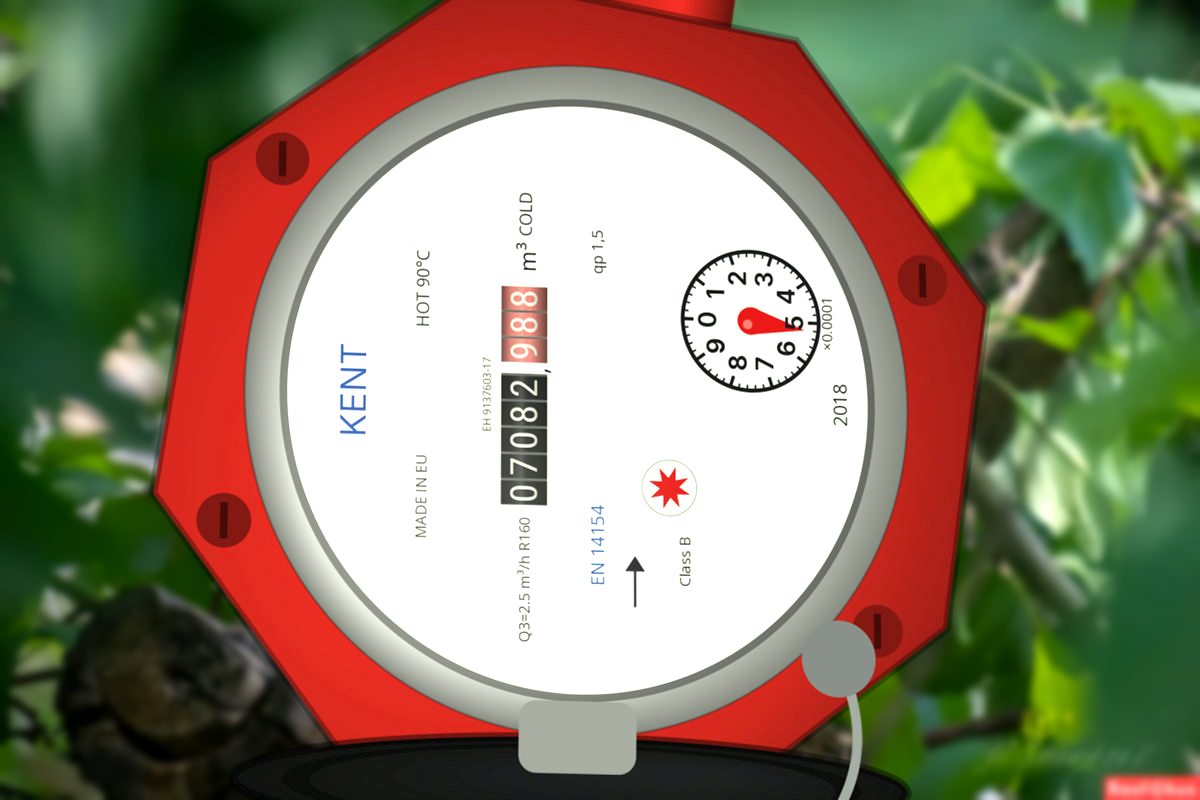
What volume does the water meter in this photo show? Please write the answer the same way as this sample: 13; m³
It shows 7082.9885; m³
